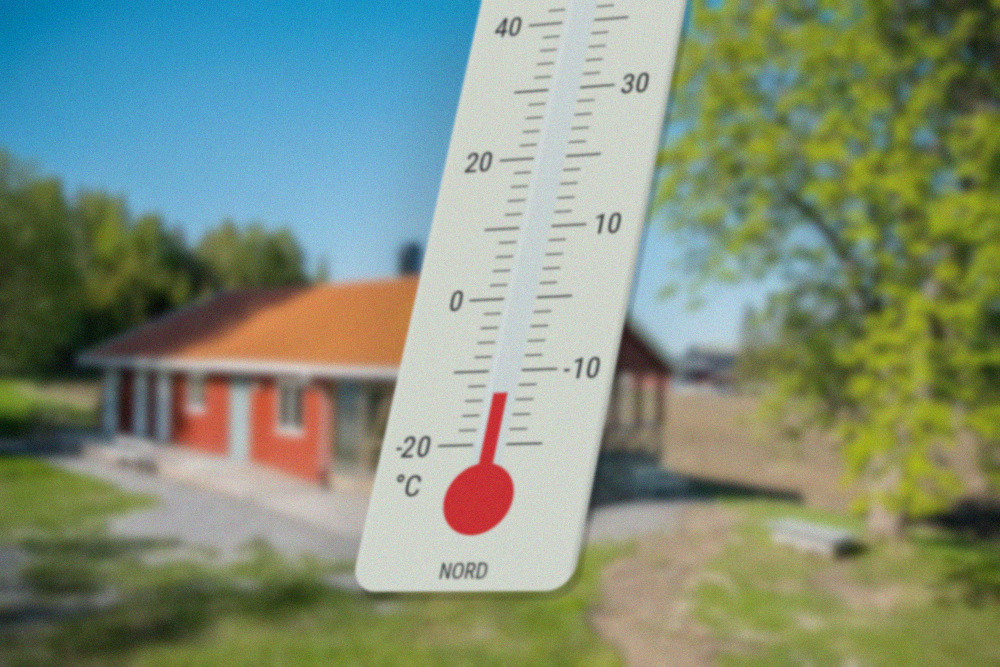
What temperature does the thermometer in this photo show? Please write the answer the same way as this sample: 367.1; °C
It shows -13; °C
